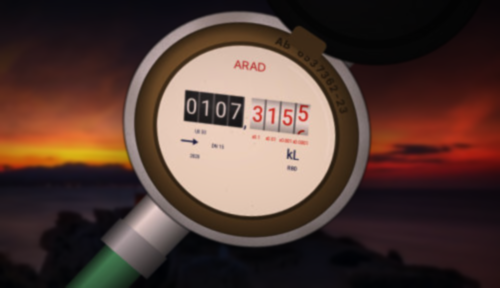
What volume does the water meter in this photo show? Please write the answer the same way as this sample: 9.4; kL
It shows 107.3155; kL
